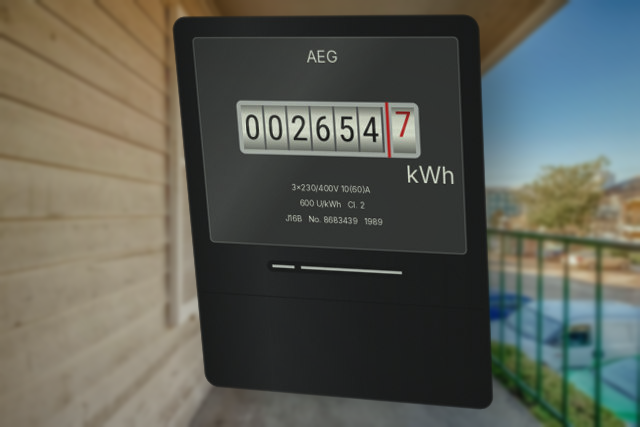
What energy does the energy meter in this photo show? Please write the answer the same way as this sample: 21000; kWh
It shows 2654.7; kWh
